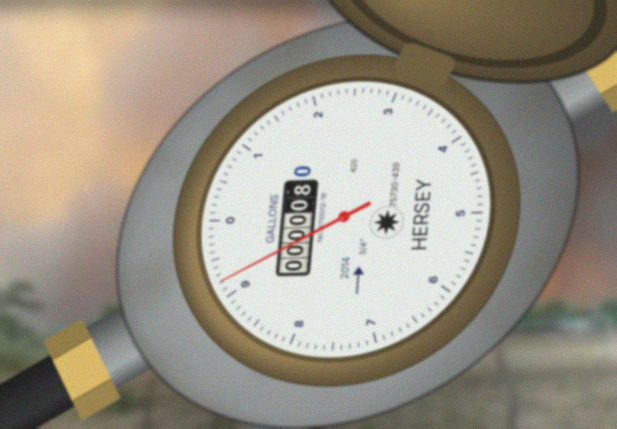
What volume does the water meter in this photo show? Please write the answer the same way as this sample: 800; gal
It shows 79.2; gal
